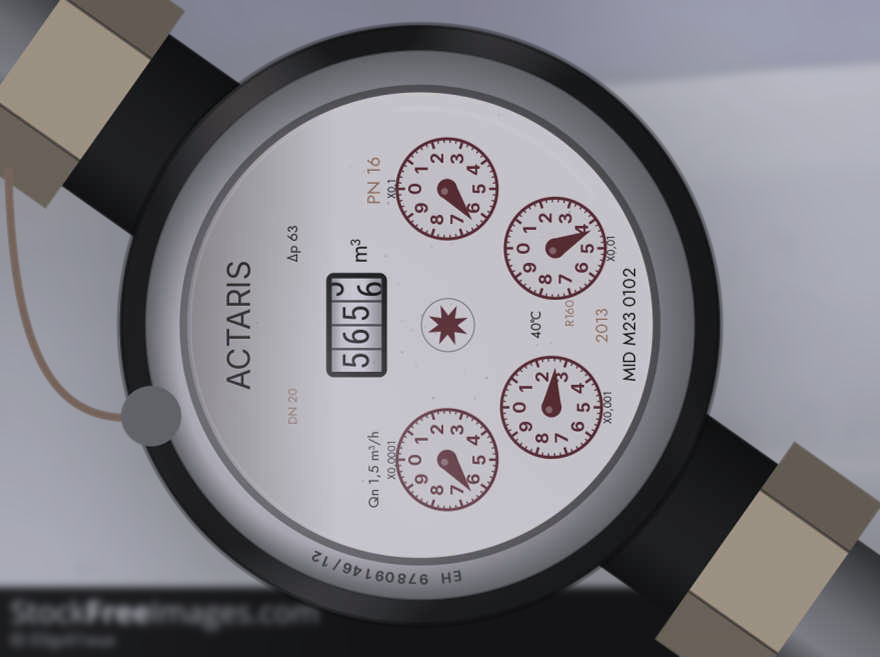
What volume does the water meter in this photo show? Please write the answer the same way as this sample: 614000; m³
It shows 5655.6426; m³
